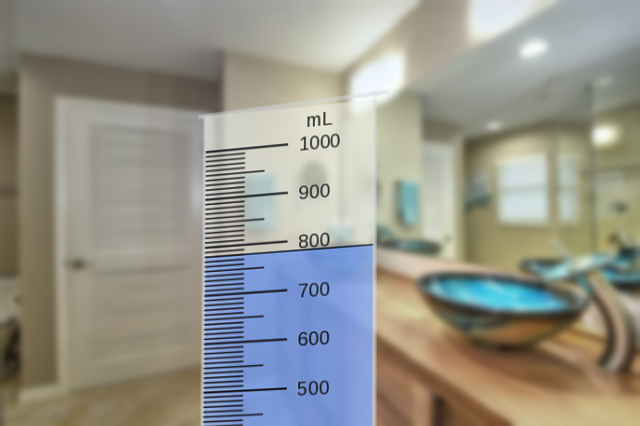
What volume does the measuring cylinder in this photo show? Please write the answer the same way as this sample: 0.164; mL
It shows 780; mL
